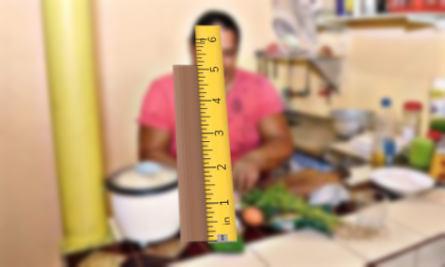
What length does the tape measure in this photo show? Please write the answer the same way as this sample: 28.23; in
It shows 5.125; in
